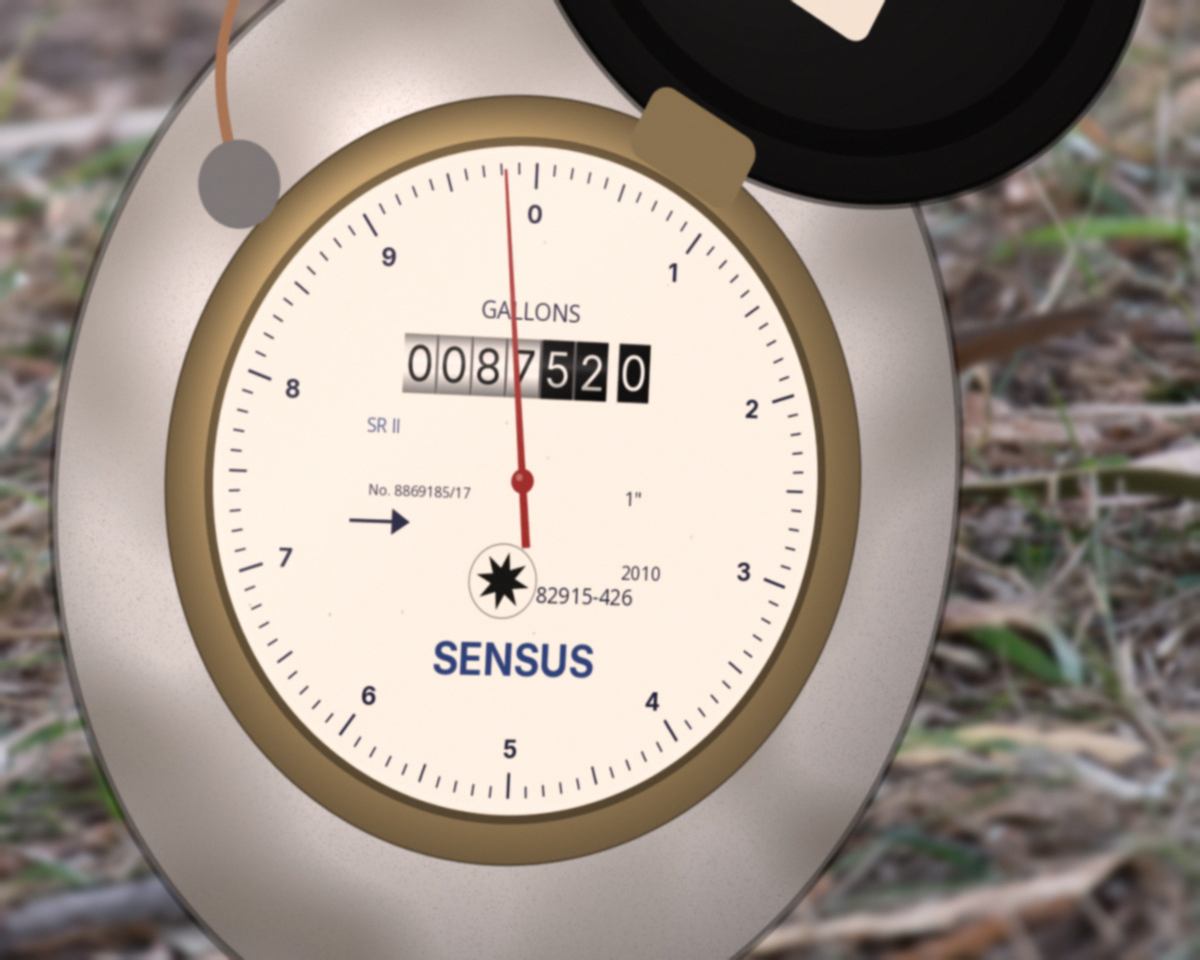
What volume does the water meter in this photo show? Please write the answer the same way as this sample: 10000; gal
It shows 87519.8; gal
